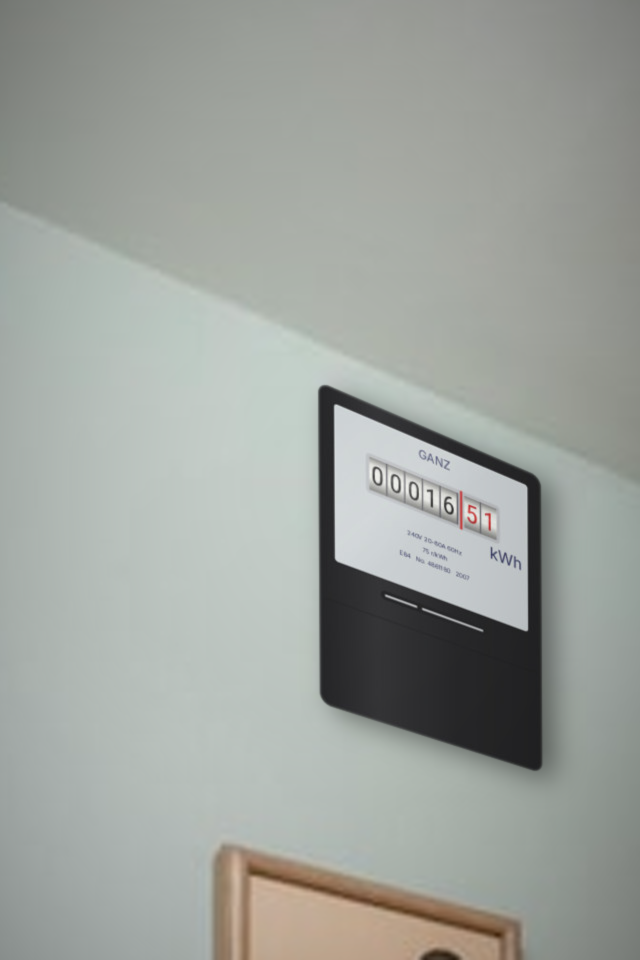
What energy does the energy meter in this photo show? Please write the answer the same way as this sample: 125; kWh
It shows 16.51; kWh
